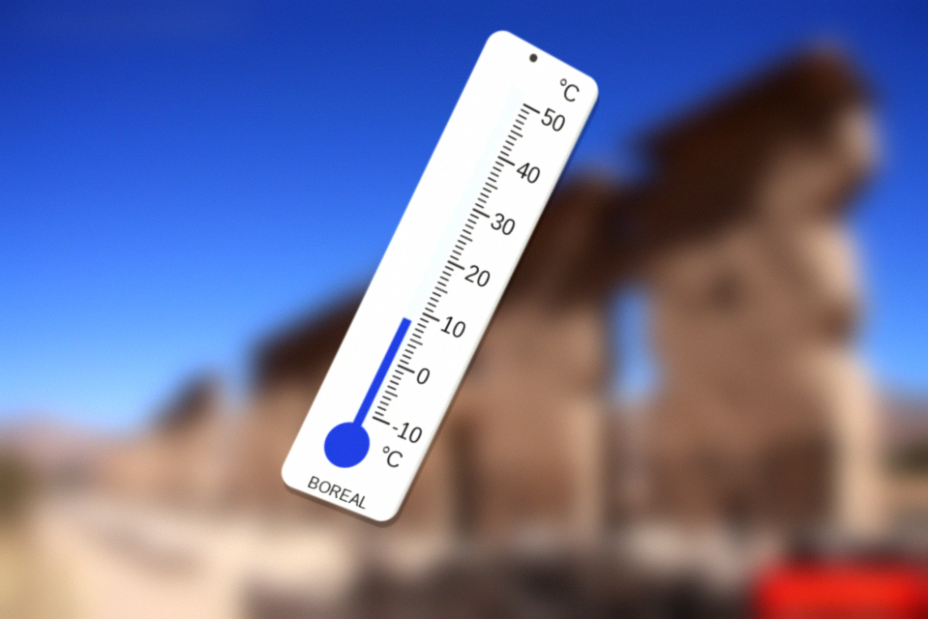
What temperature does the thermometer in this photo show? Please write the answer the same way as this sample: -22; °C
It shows 8; °C
